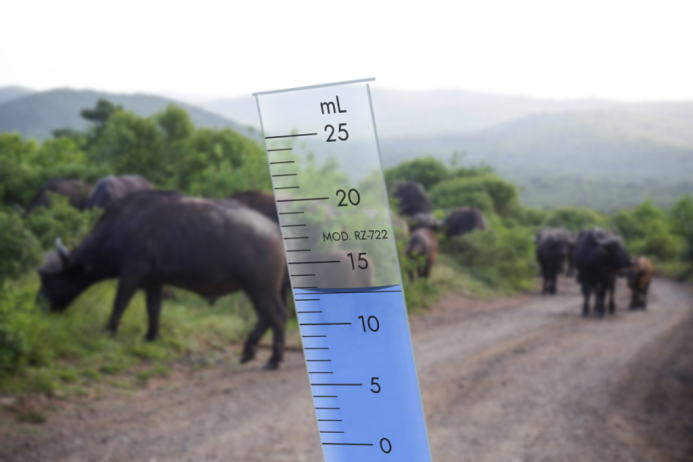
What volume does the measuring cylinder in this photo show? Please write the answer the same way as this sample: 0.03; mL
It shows 12.5; mL
